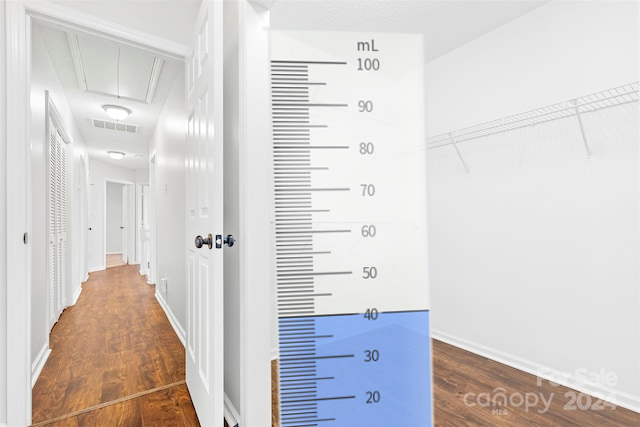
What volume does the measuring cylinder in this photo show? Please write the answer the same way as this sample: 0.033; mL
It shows 40; mL
